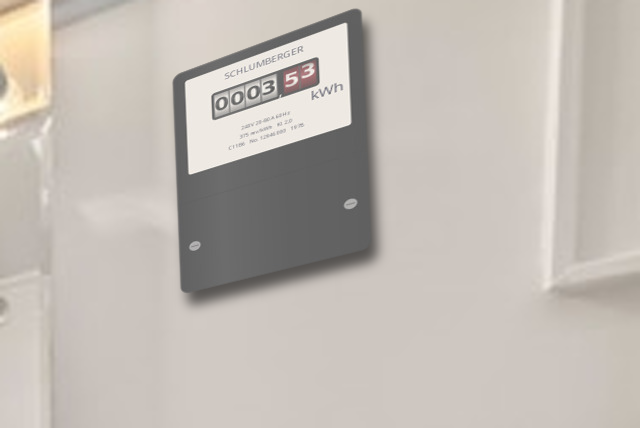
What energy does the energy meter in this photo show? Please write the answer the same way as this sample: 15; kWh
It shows 3.53; kWh
